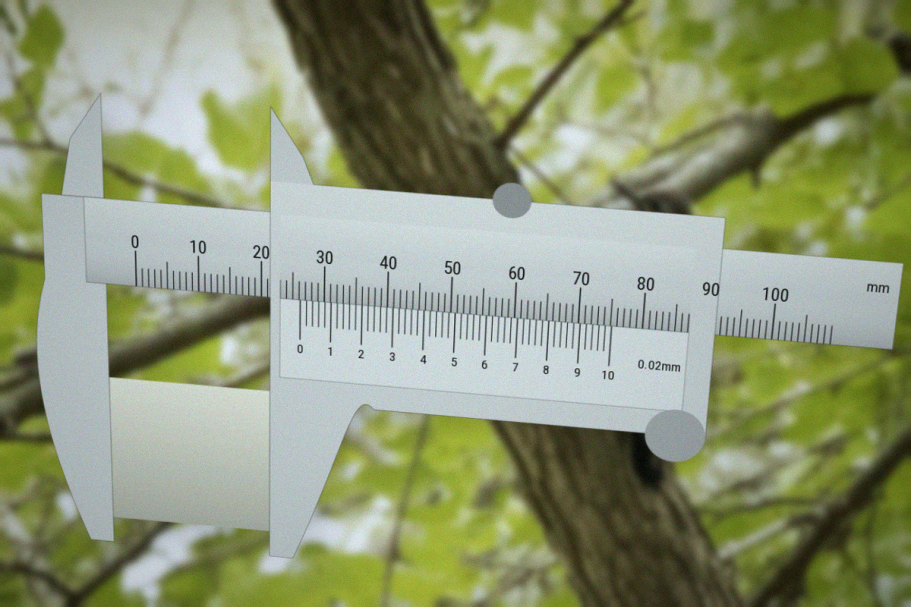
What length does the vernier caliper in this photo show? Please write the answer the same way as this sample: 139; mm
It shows 26.2; mm
